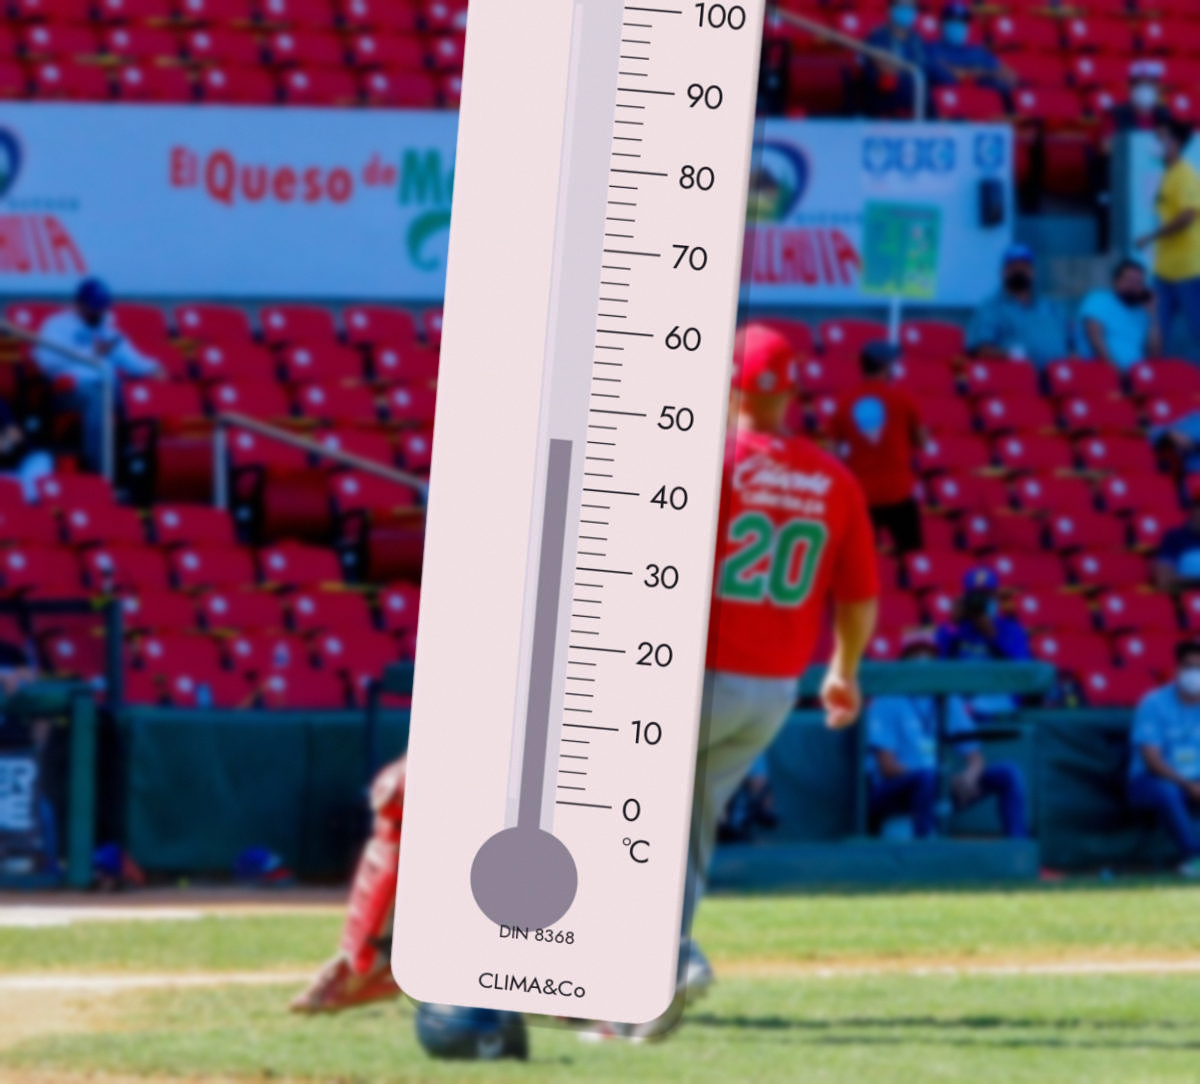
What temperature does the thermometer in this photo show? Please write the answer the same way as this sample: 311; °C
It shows 46; °C
